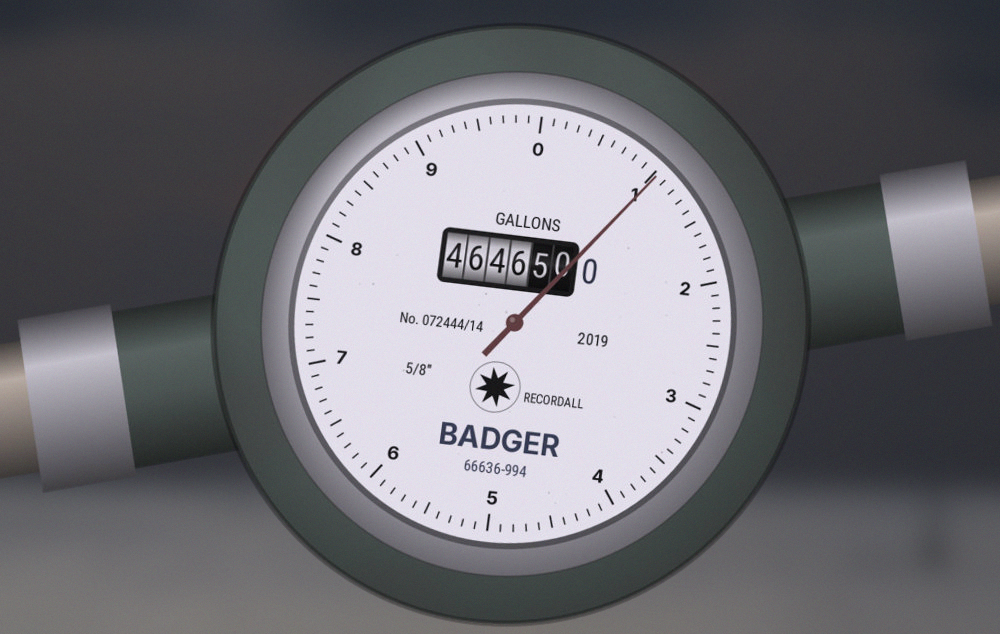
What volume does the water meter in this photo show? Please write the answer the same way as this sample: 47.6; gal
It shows 4646501.0; gal
